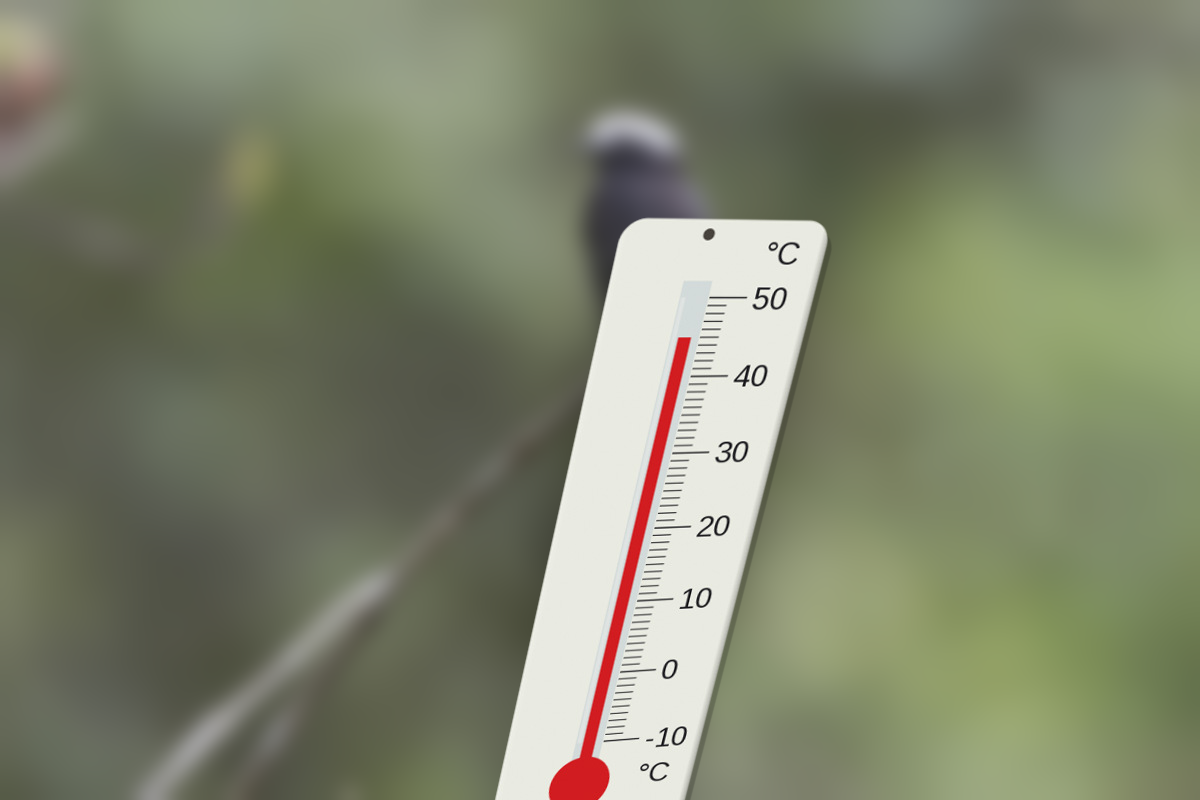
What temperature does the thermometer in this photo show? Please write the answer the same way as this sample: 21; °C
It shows 45; °C
